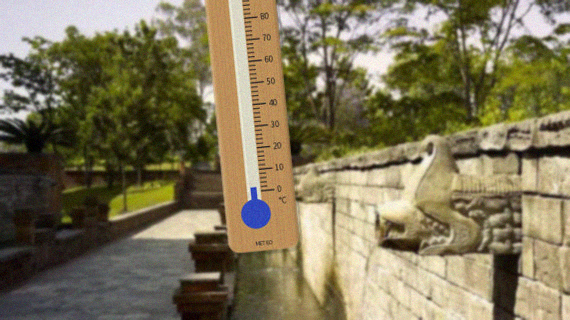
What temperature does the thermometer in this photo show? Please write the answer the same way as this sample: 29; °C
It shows 2; °C
